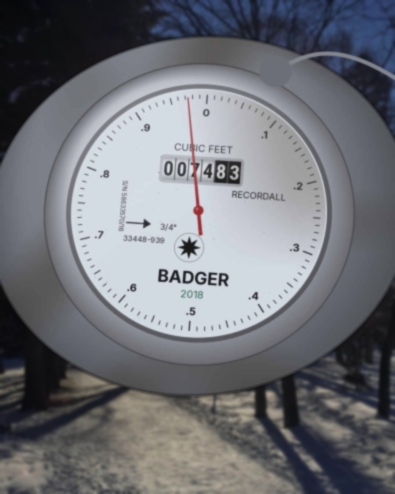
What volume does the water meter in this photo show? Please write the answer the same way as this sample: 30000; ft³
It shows 7482.97; ft³
